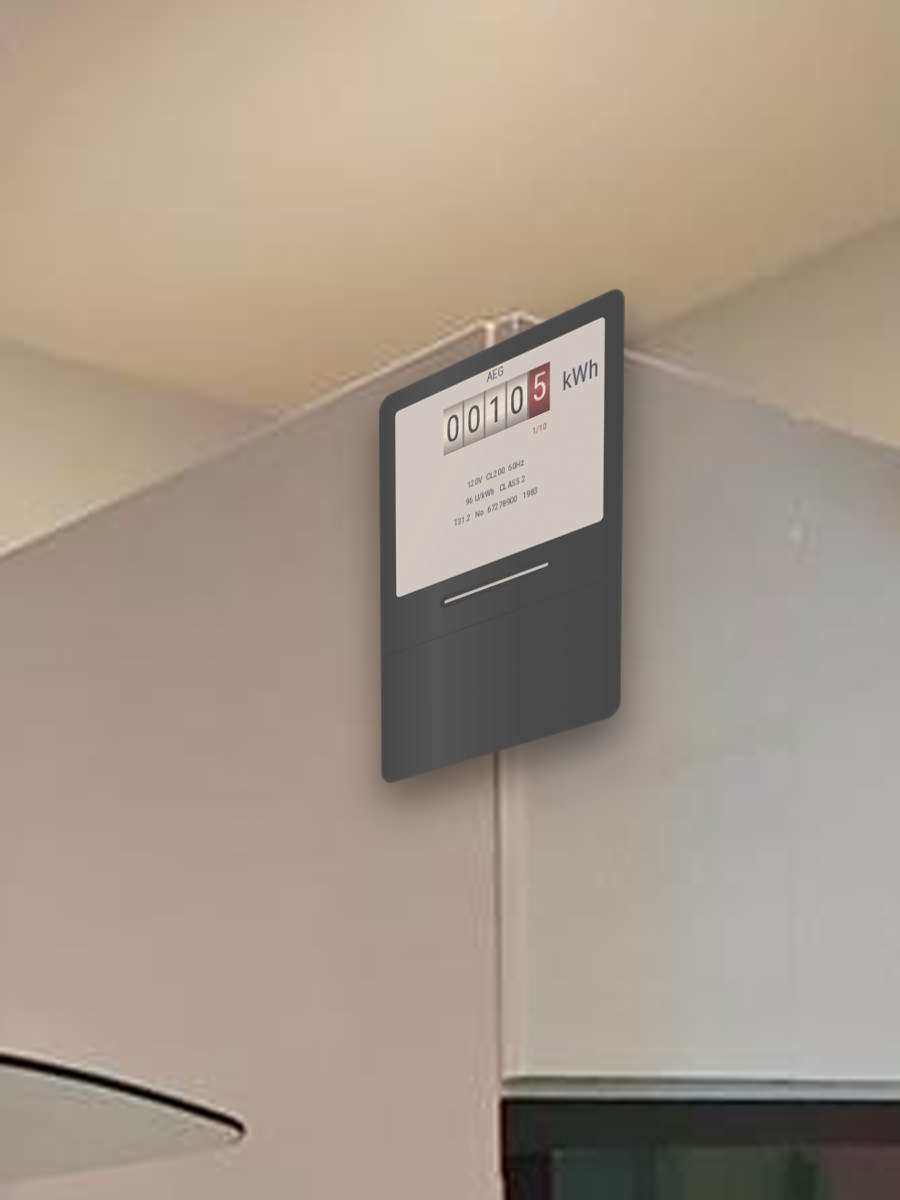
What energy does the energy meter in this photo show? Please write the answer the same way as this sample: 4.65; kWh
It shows 10.5; kWh
